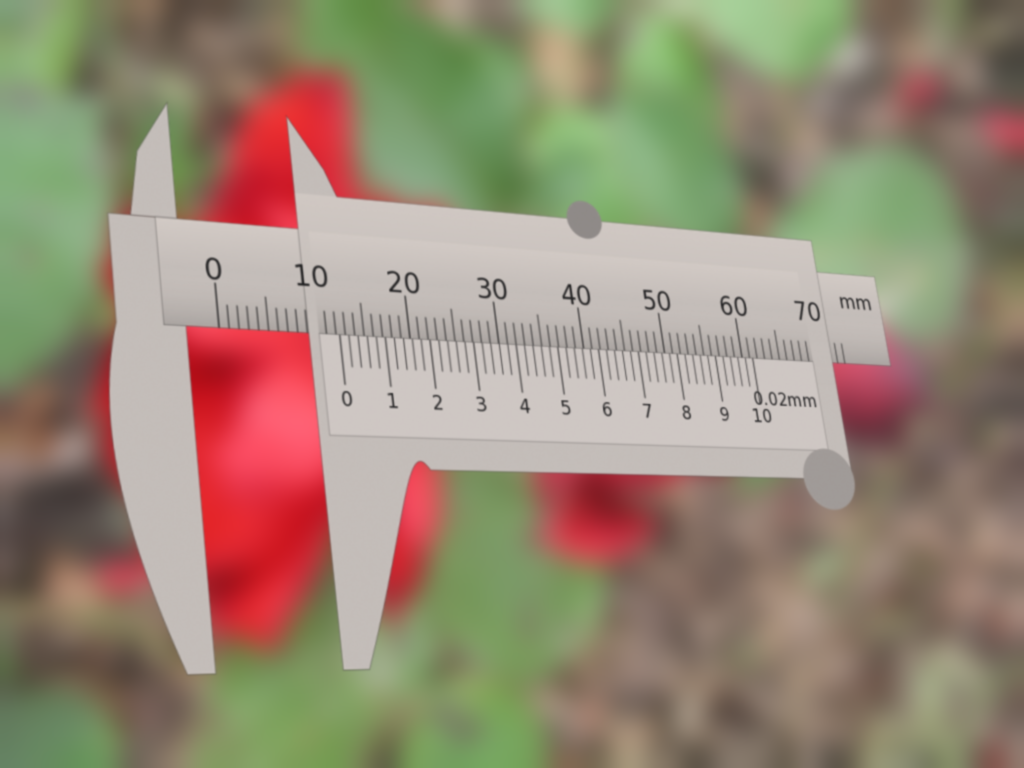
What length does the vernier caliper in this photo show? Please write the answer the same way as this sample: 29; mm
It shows 12.4; mm
